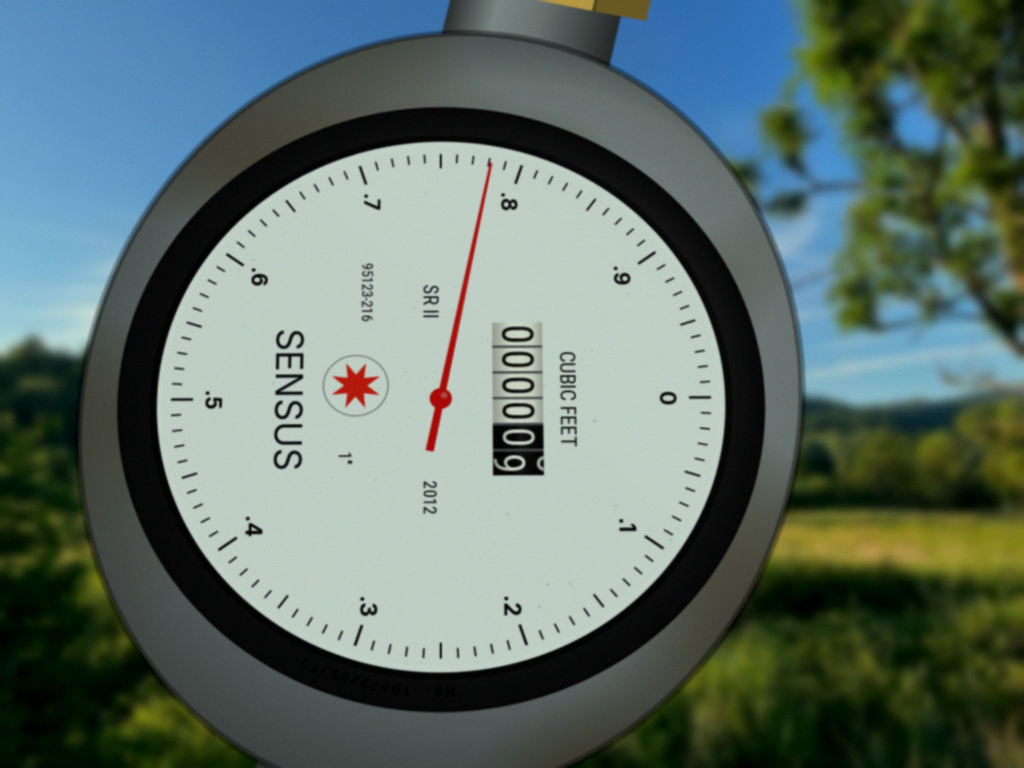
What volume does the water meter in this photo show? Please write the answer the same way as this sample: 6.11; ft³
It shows 8.78; ft³
